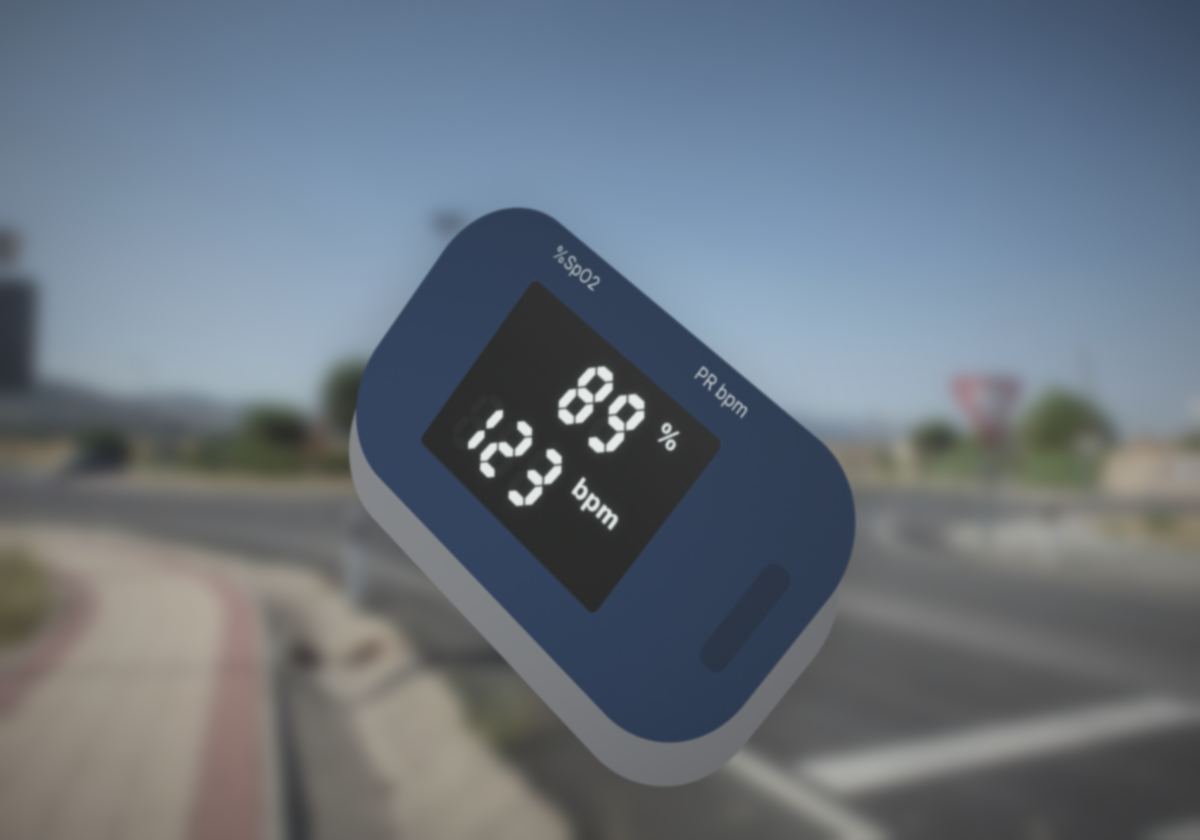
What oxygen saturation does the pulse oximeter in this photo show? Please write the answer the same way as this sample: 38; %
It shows 89; %
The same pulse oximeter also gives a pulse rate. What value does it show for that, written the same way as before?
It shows 123; bpm
